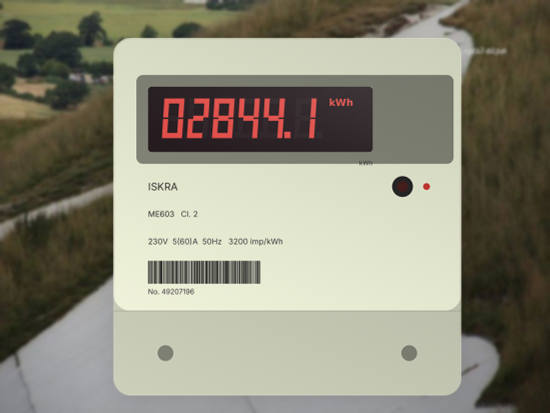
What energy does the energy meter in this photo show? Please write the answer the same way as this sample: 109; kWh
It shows 2844.1; kWh
